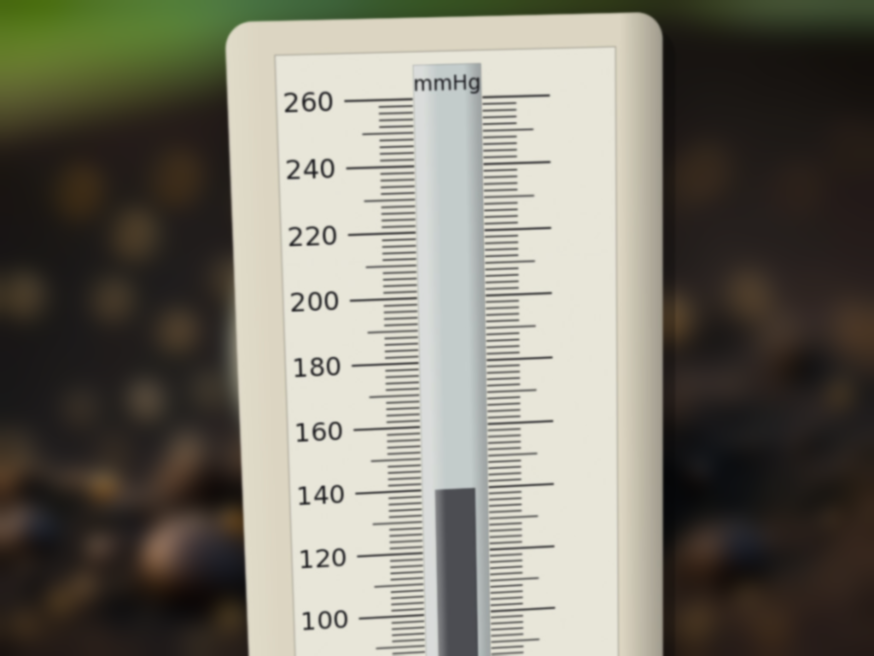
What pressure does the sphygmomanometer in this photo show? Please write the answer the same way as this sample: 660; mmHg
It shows 140; mmHg
